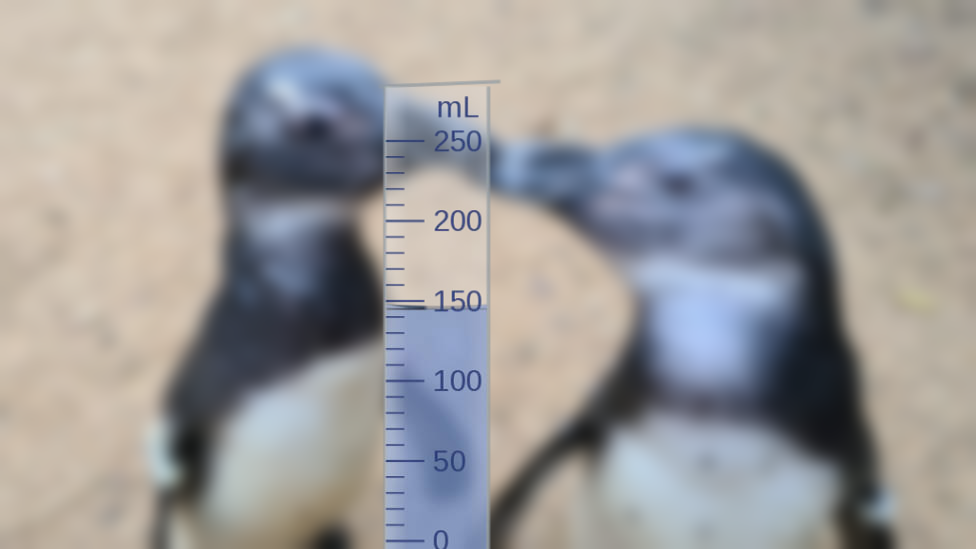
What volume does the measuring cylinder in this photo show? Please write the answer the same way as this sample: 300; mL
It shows 145; mL
